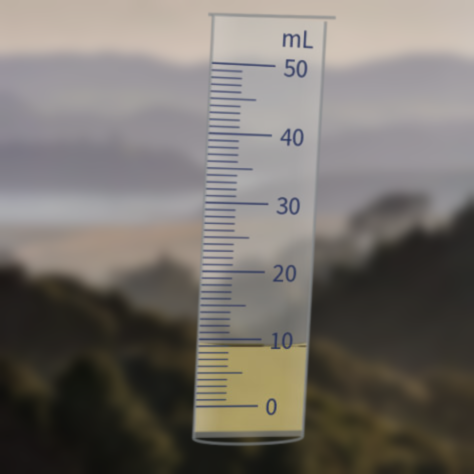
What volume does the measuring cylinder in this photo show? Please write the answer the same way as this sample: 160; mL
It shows 9; mL
